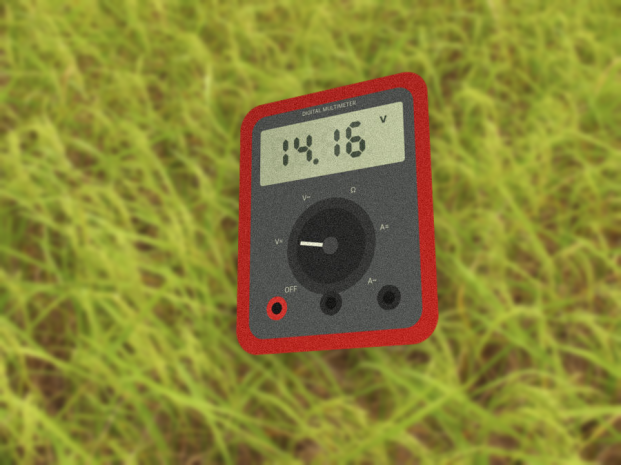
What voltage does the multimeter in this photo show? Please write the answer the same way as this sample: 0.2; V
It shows 14.16; V
